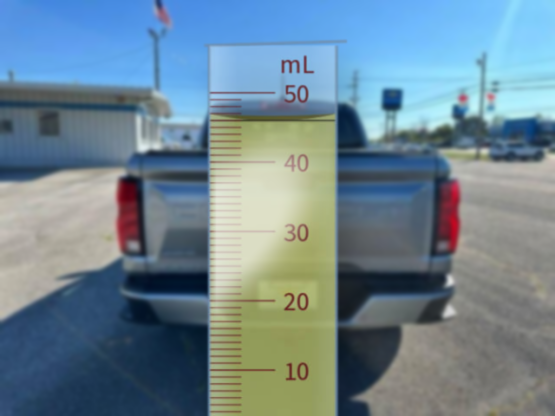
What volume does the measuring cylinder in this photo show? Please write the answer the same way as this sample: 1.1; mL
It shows 46; mL
